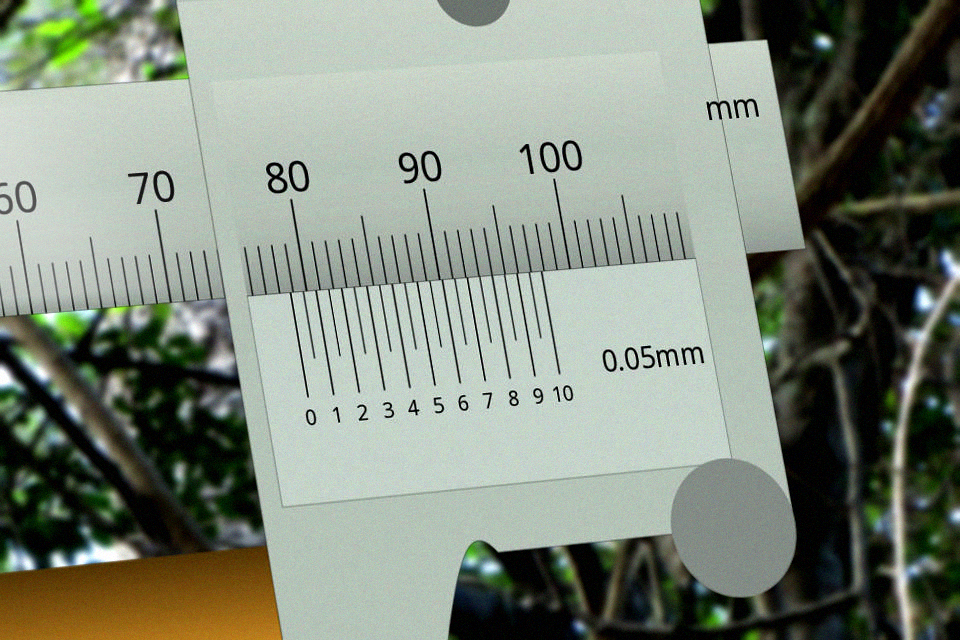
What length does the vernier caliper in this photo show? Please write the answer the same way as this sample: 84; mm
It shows 78.8; mm
